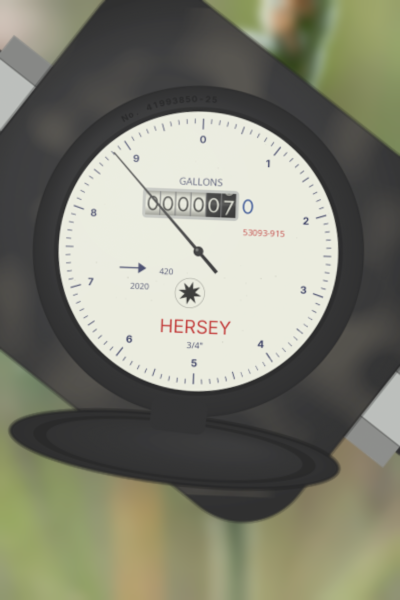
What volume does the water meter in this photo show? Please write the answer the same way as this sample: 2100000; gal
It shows 68.8; gal
